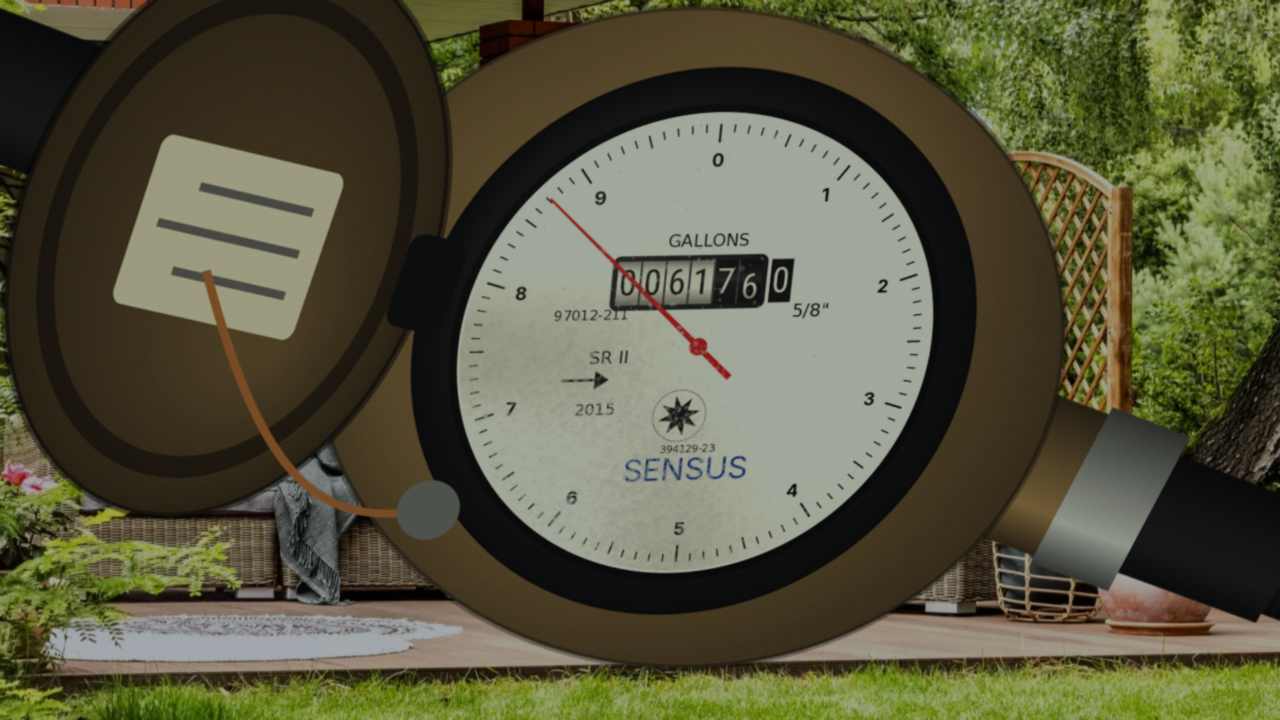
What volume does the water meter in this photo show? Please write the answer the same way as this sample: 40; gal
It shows 61758.7; gal
